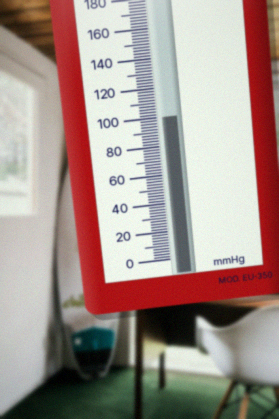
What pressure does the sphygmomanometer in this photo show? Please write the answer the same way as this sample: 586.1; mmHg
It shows 100; mmHg
